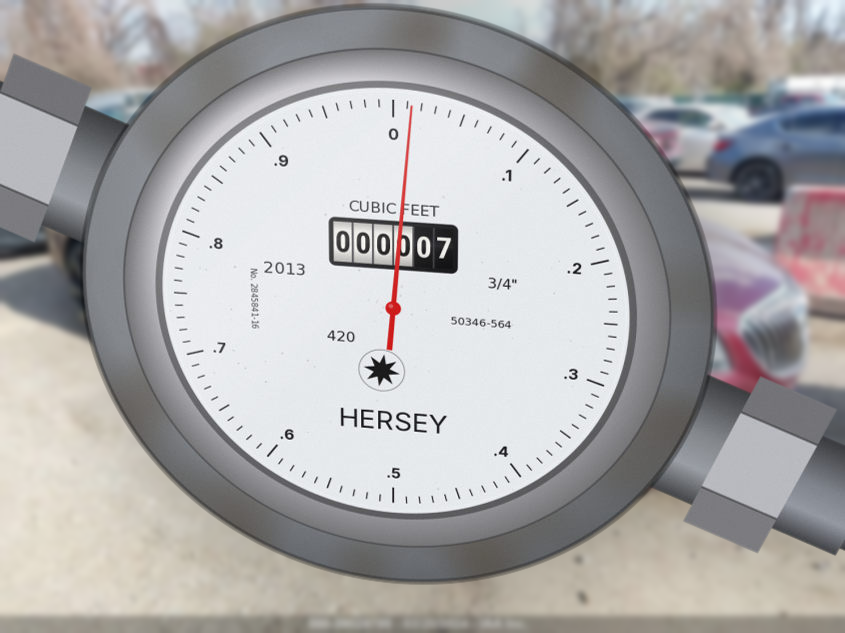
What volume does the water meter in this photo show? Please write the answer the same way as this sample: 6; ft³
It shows 7.01; ft³
